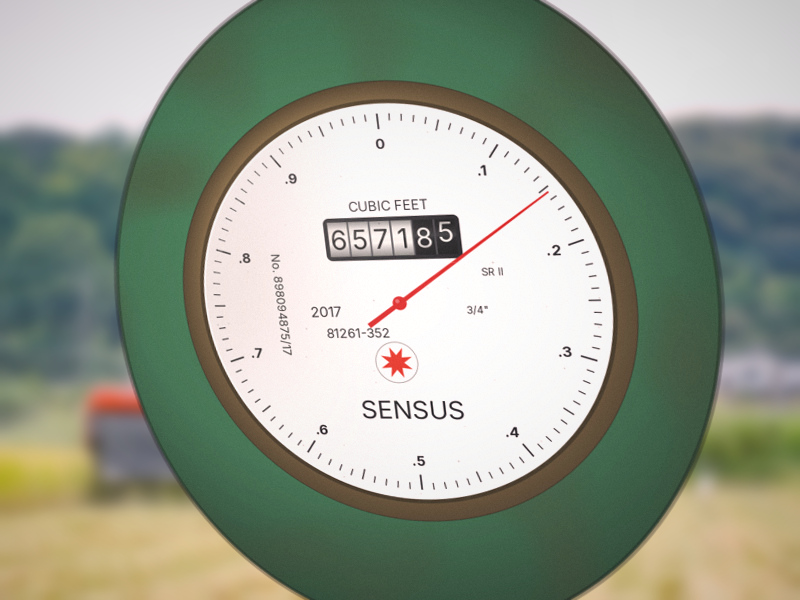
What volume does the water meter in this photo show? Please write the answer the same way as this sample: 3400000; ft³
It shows 657185.15; ft³
